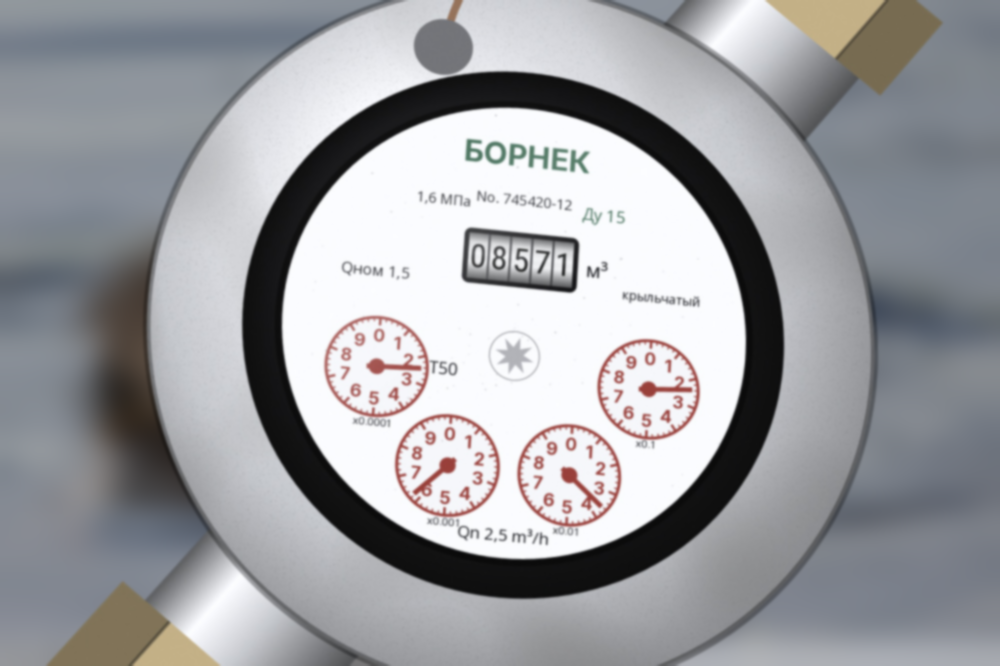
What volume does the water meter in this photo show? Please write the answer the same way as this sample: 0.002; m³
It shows 8571.2362; m³
